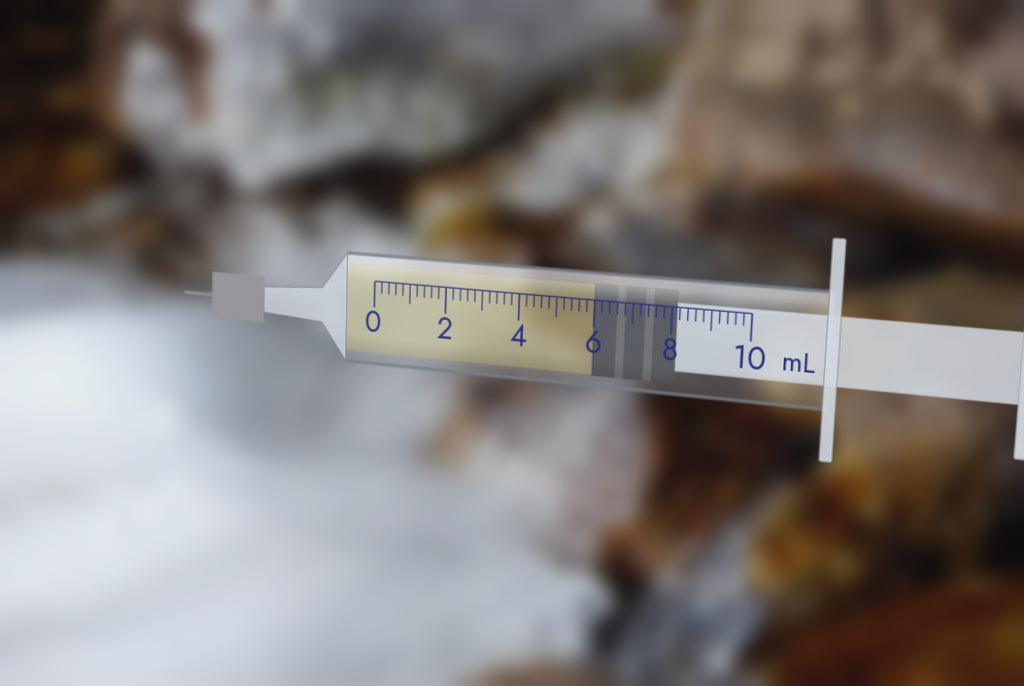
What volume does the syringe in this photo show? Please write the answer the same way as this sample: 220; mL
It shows 6; mL
